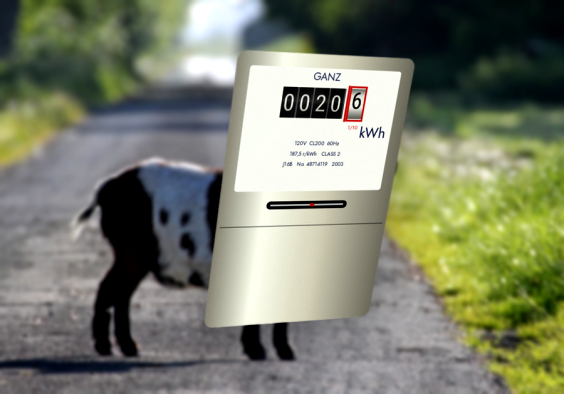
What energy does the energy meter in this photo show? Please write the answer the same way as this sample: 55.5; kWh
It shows 20.6; kWh
